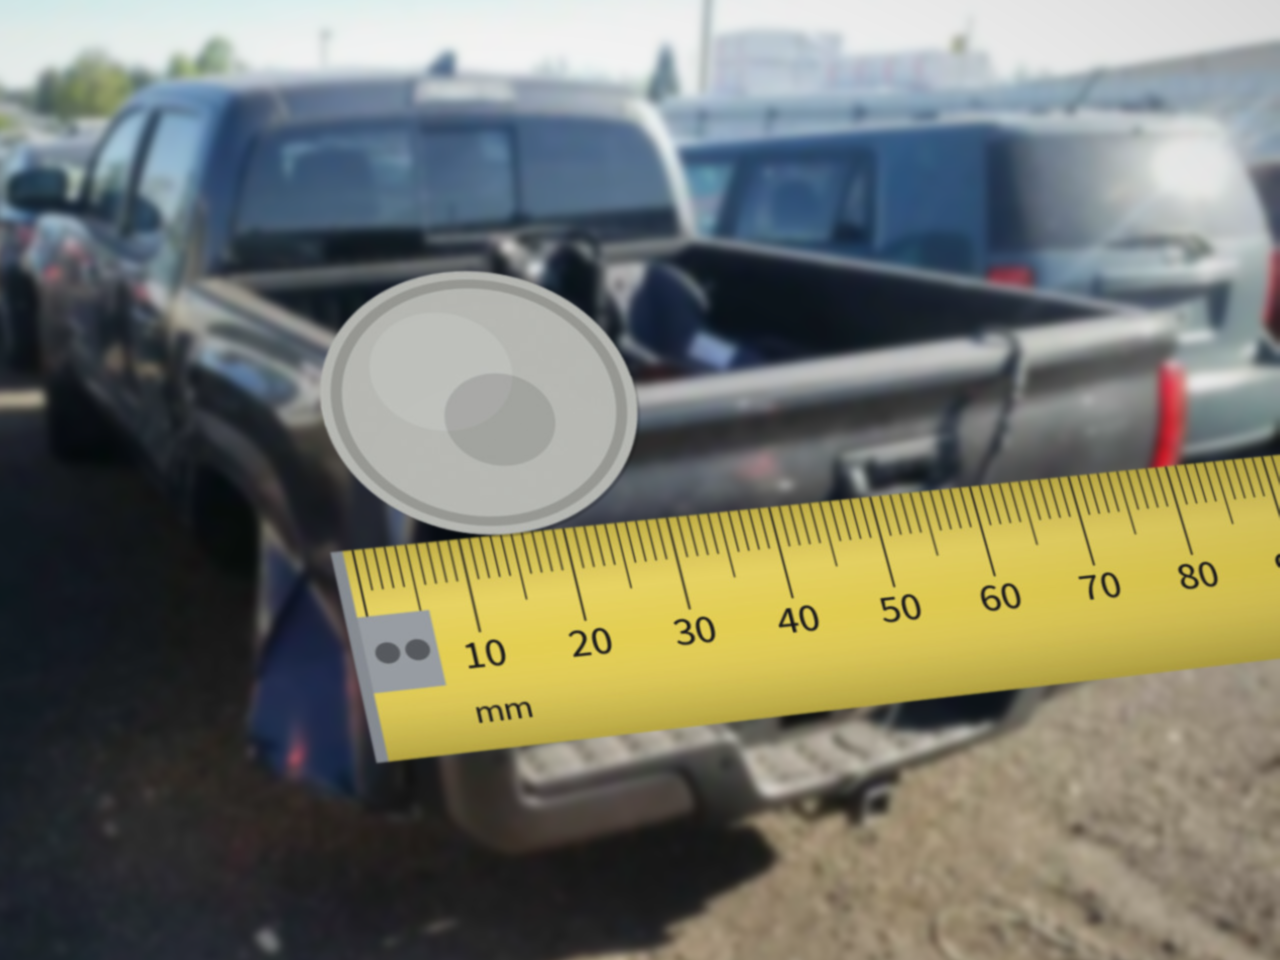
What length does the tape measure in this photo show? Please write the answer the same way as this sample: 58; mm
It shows 30; mm
